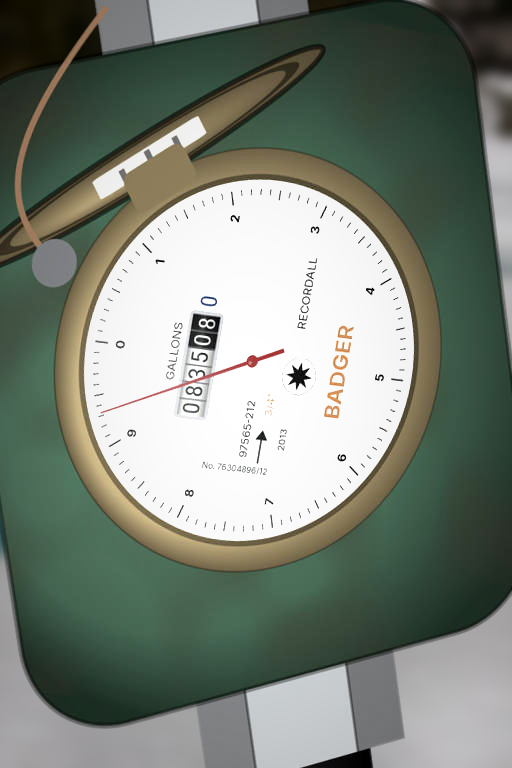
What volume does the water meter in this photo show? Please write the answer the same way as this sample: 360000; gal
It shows 835079.3; gal
